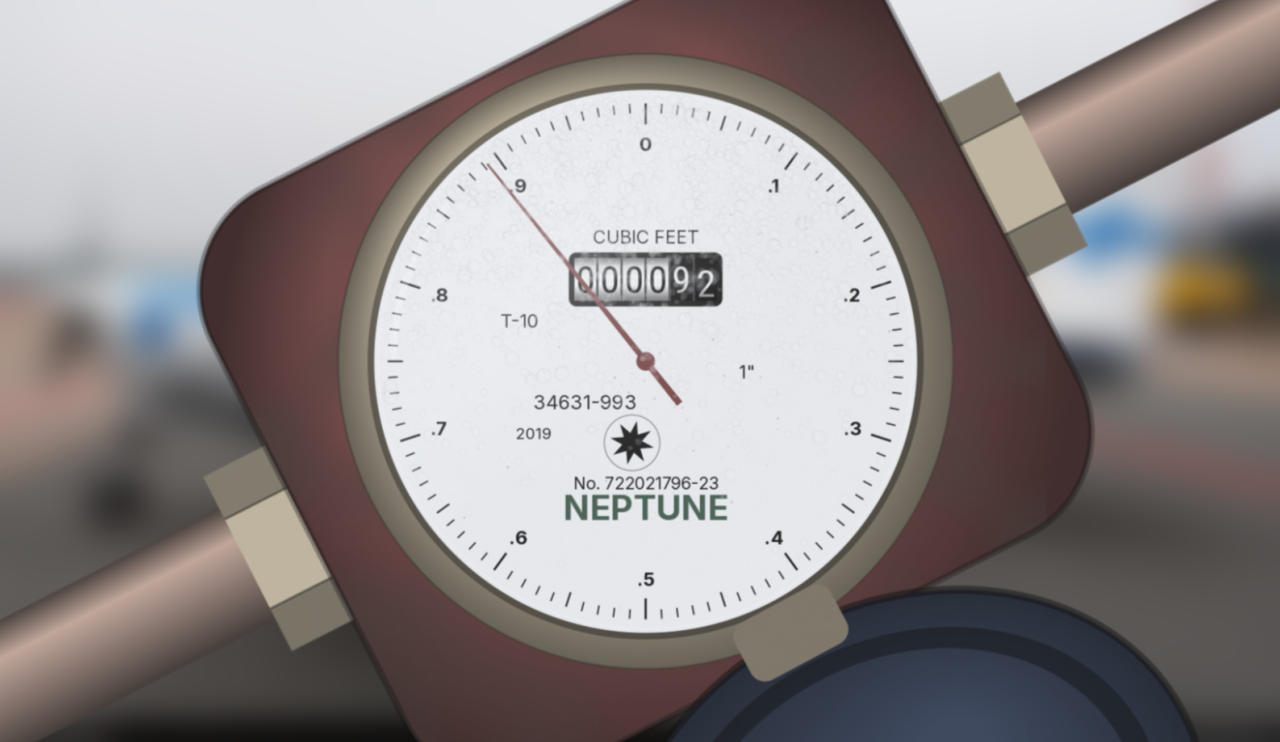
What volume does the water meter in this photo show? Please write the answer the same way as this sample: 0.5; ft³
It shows 91.89; ft³
